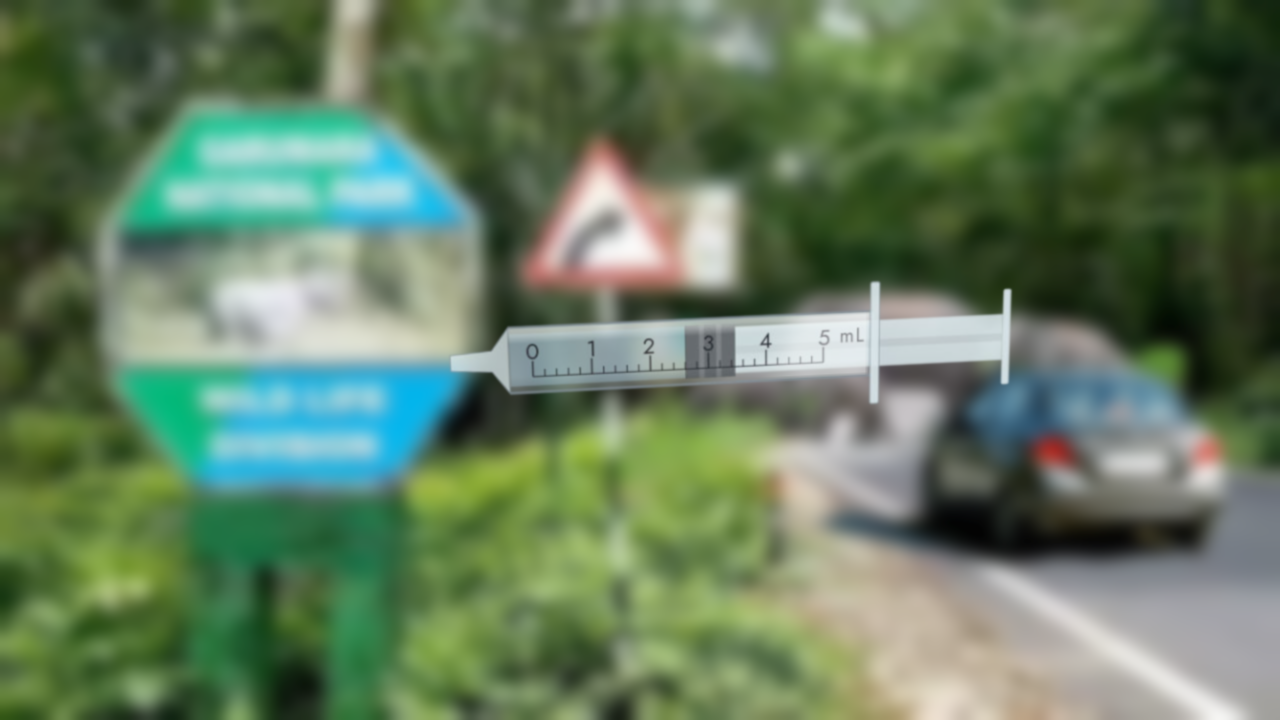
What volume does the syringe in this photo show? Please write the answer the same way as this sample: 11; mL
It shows 2.6; mL
